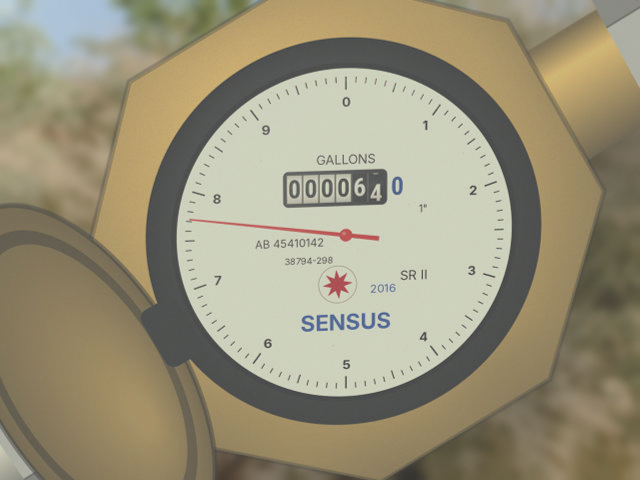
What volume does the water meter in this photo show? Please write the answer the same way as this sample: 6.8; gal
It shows 637.7; gal
